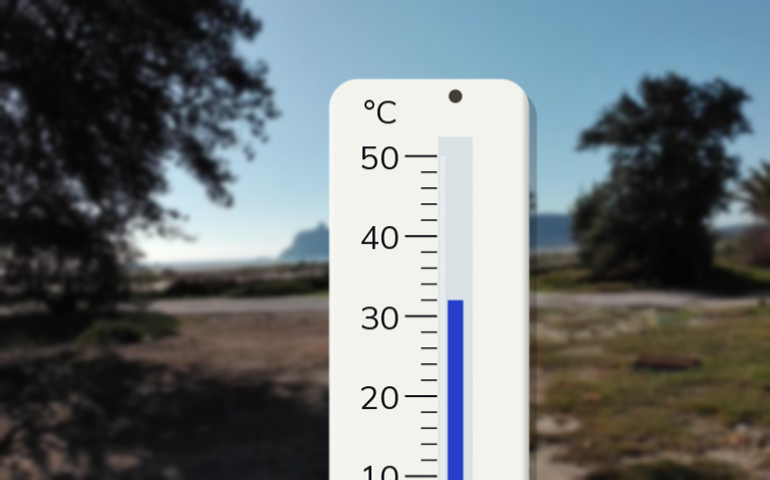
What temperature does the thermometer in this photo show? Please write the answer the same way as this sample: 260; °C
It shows 32; °C
